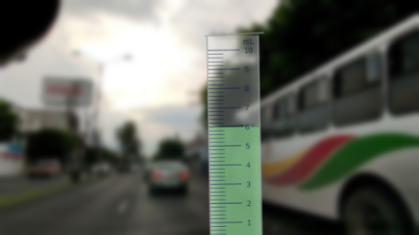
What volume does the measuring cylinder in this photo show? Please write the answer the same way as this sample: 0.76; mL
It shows 6; mL
